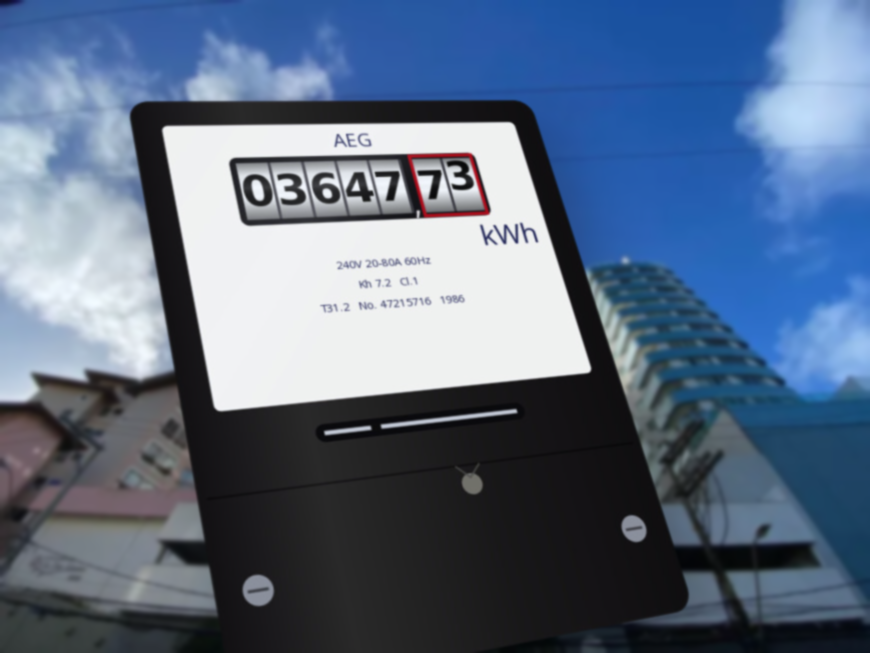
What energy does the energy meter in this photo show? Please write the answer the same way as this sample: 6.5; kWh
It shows 3647.73; kWh
